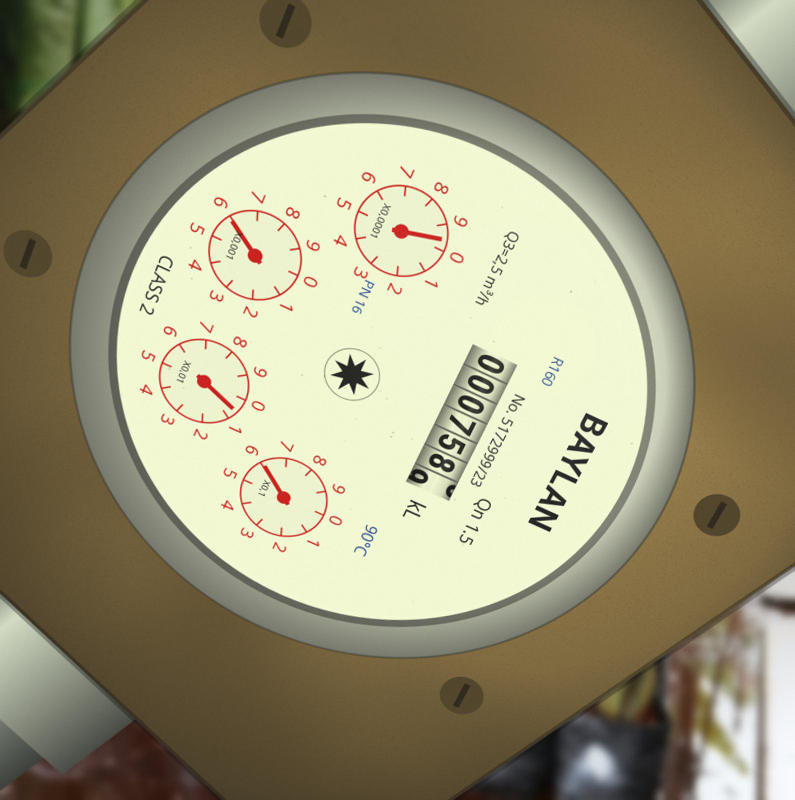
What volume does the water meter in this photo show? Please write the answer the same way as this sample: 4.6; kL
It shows 7588.6059; kL
